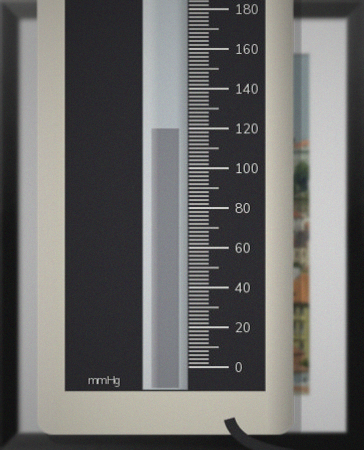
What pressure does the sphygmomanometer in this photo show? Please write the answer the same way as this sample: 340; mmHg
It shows 120; mmHg
